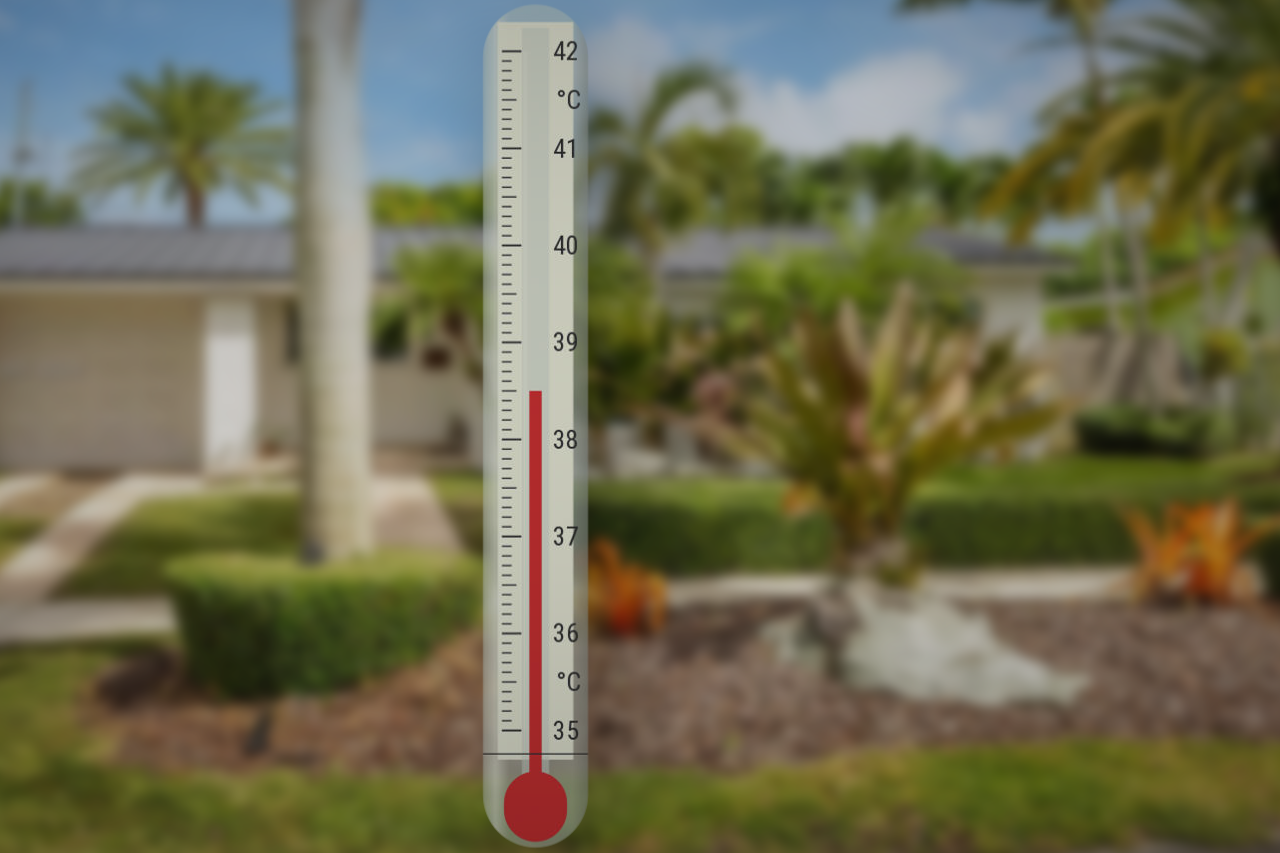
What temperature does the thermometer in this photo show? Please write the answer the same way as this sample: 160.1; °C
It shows 38.5; °C
